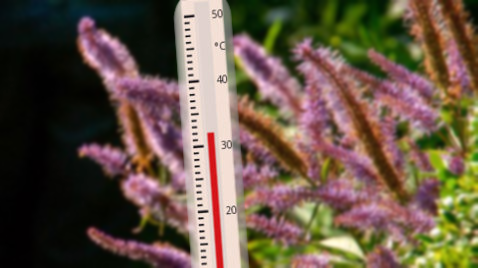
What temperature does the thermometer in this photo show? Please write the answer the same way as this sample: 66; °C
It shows 32; °C
